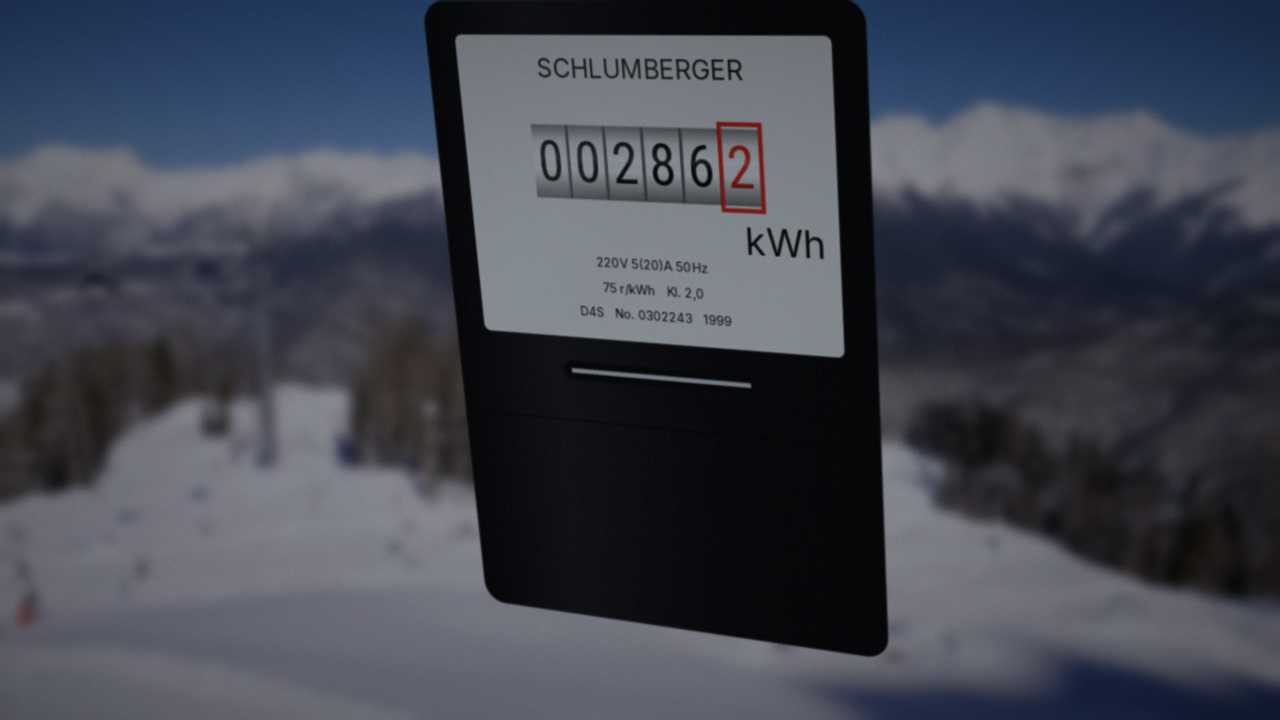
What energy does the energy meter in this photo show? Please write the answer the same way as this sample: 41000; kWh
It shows 286.2; kWh
